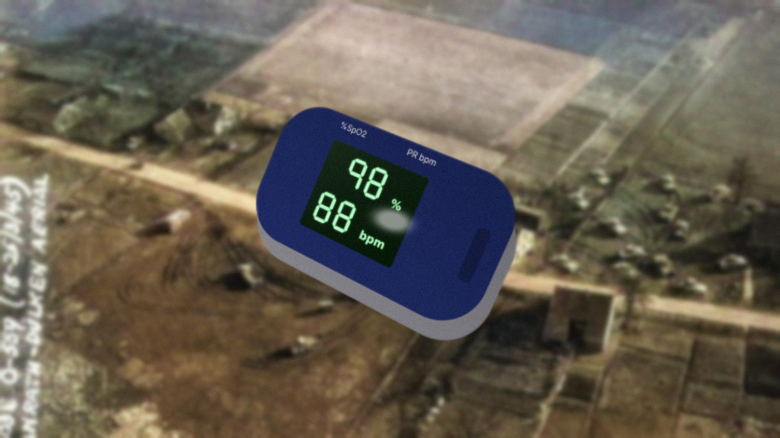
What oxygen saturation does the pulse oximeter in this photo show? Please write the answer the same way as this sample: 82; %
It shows 98; %
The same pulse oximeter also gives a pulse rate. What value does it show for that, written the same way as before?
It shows 88; bpm
